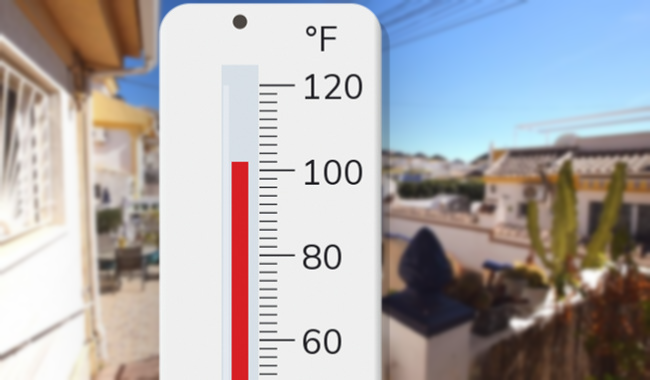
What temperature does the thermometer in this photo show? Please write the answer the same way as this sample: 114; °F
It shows 102; °F
